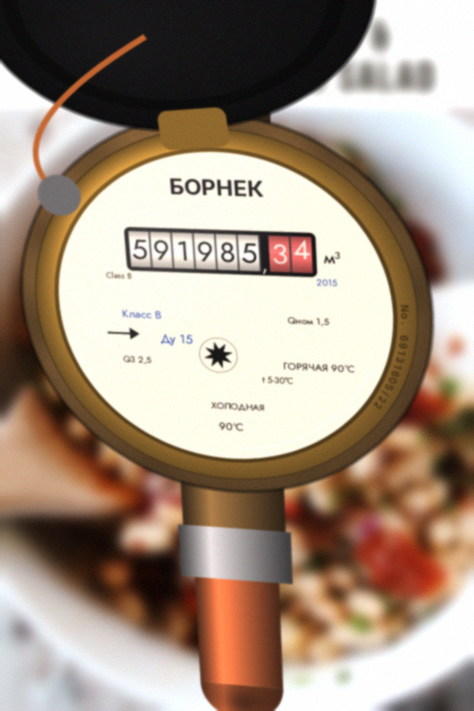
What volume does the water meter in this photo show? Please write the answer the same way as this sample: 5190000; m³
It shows 591985.34; m³
